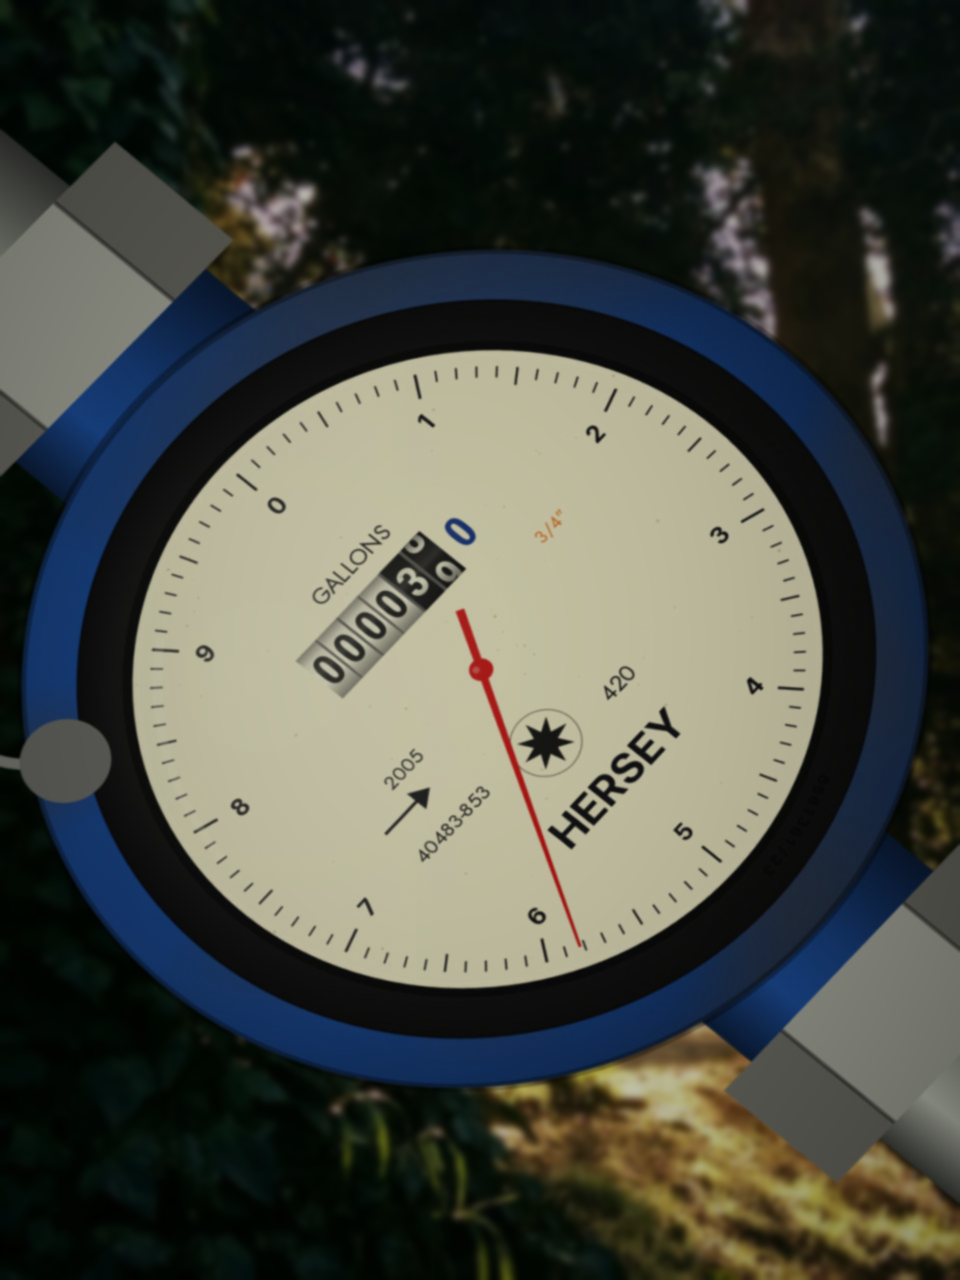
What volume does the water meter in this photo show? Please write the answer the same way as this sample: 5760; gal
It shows 385.8; gal
